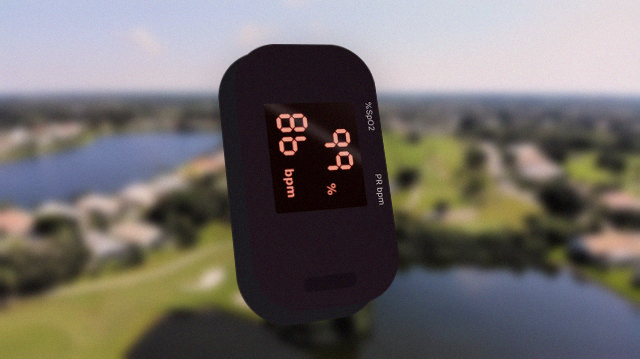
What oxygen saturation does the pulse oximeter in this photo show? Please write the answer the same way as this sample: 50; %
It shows 99; %
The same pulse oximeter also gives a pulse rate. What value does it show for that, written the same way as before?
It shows 86; bpm
